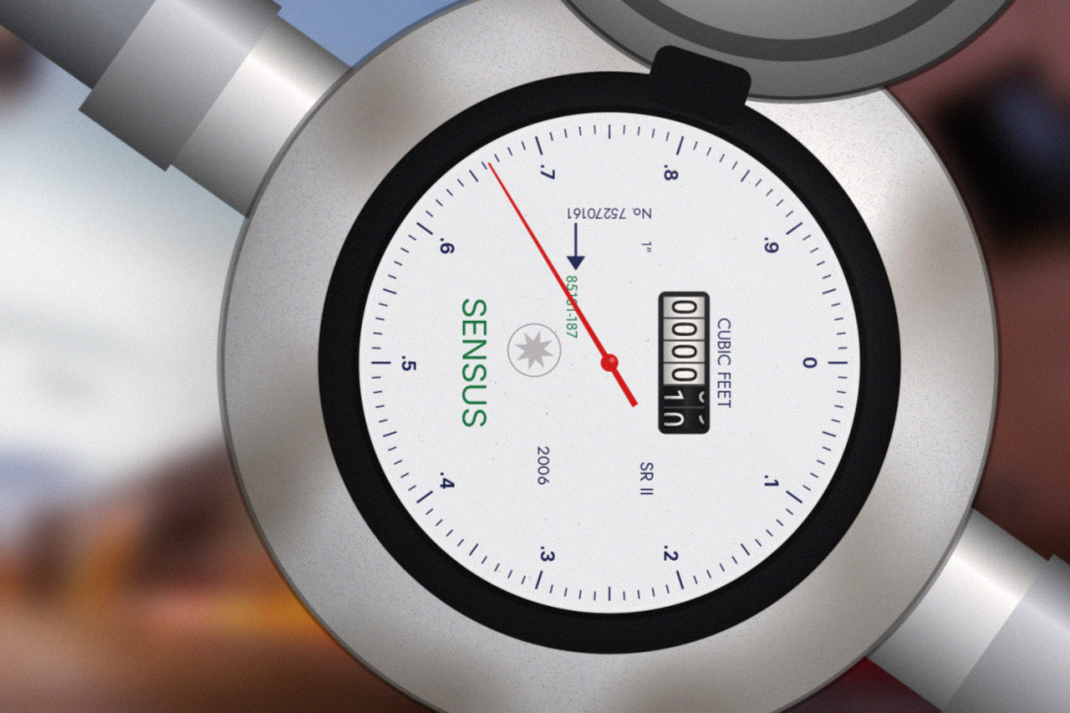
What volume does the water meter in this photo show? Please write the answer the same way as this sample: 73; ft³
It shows 9.66; ft³
